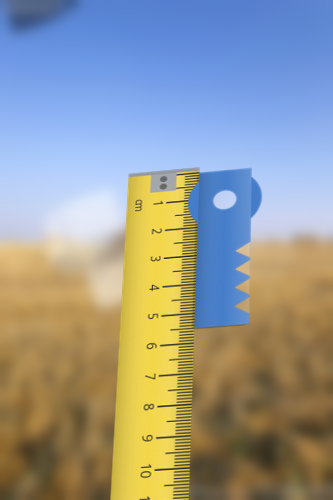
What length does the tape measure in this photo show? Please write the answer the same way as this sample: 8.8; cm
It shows 5.5; cm
